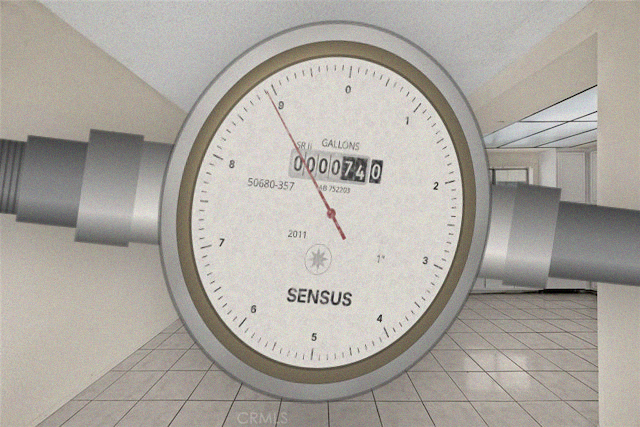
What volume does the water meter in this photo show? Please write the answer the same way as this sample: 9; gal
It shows 738.9; gal
